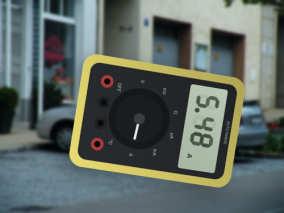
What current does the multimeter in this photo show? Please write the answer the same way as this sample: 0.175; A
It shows 5.48; A
